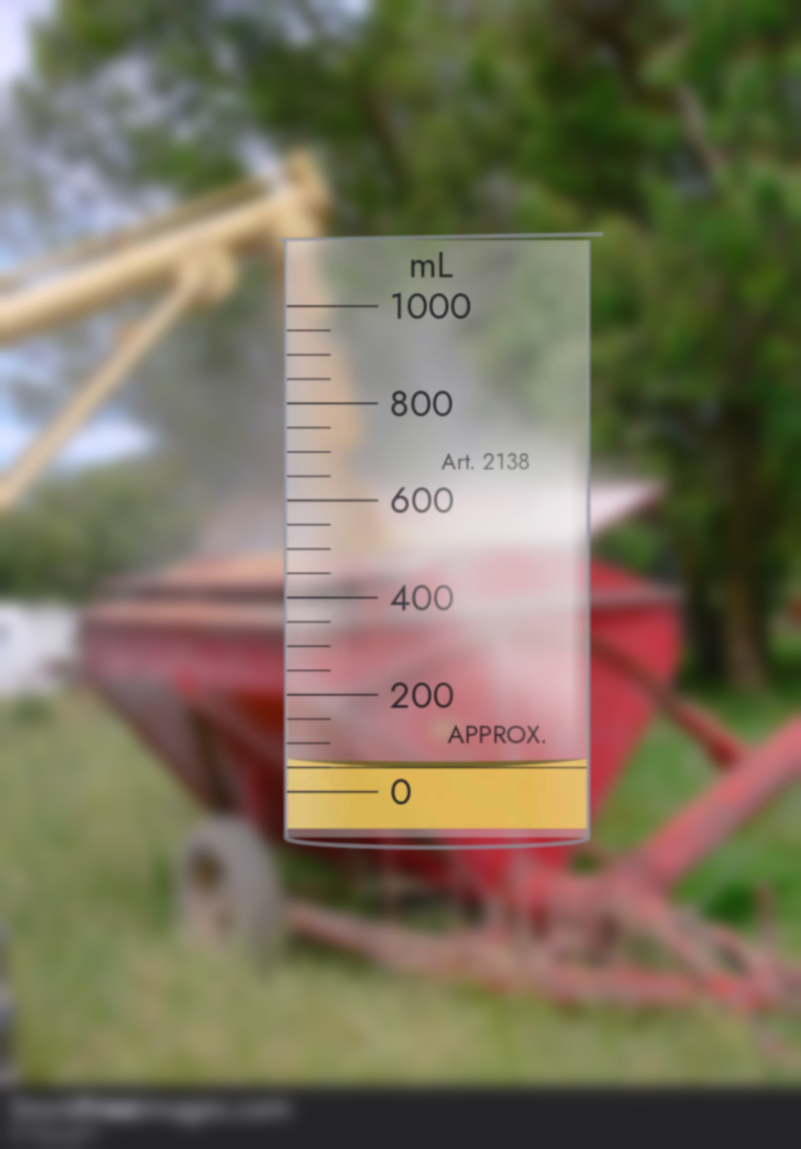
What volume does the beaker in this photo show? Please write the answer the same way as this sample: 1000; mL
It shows 50; mL
